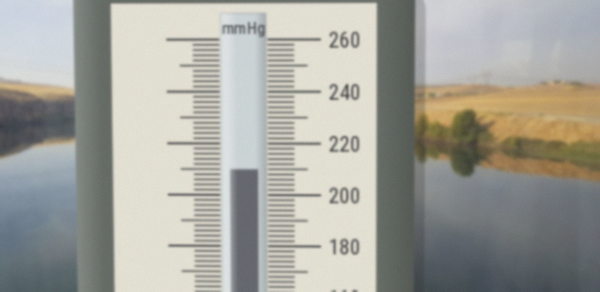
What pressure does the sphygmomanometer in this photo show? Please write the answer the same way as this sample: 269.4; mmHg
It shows 210; mmHg
